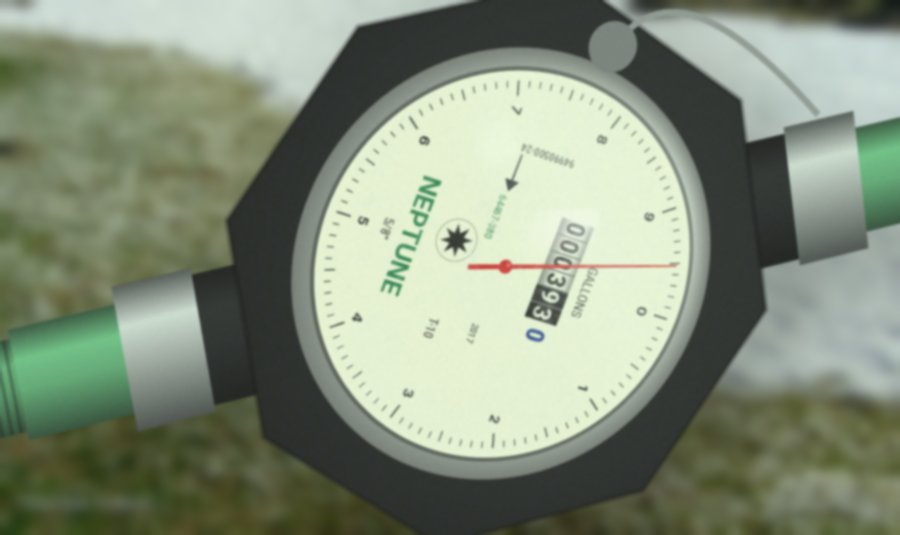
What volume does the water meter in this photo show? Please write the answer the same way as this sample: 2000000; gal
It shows 3929.5; gal
